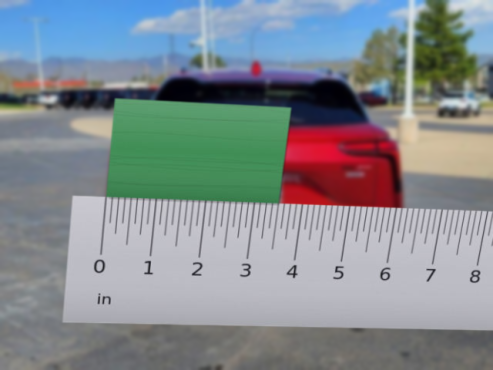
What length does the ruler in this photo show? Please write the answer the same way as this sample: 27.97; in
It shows 3.5; in
